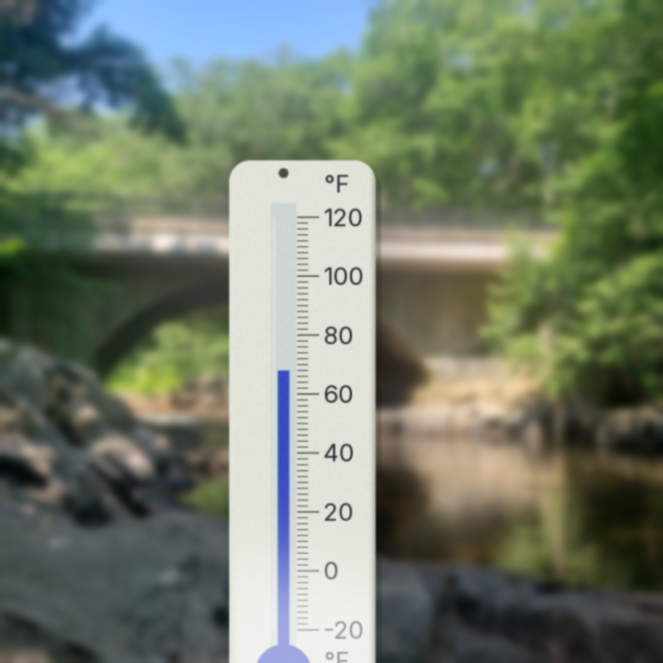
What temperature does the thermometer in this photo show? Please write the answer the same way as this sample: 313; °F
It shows 68; °F
